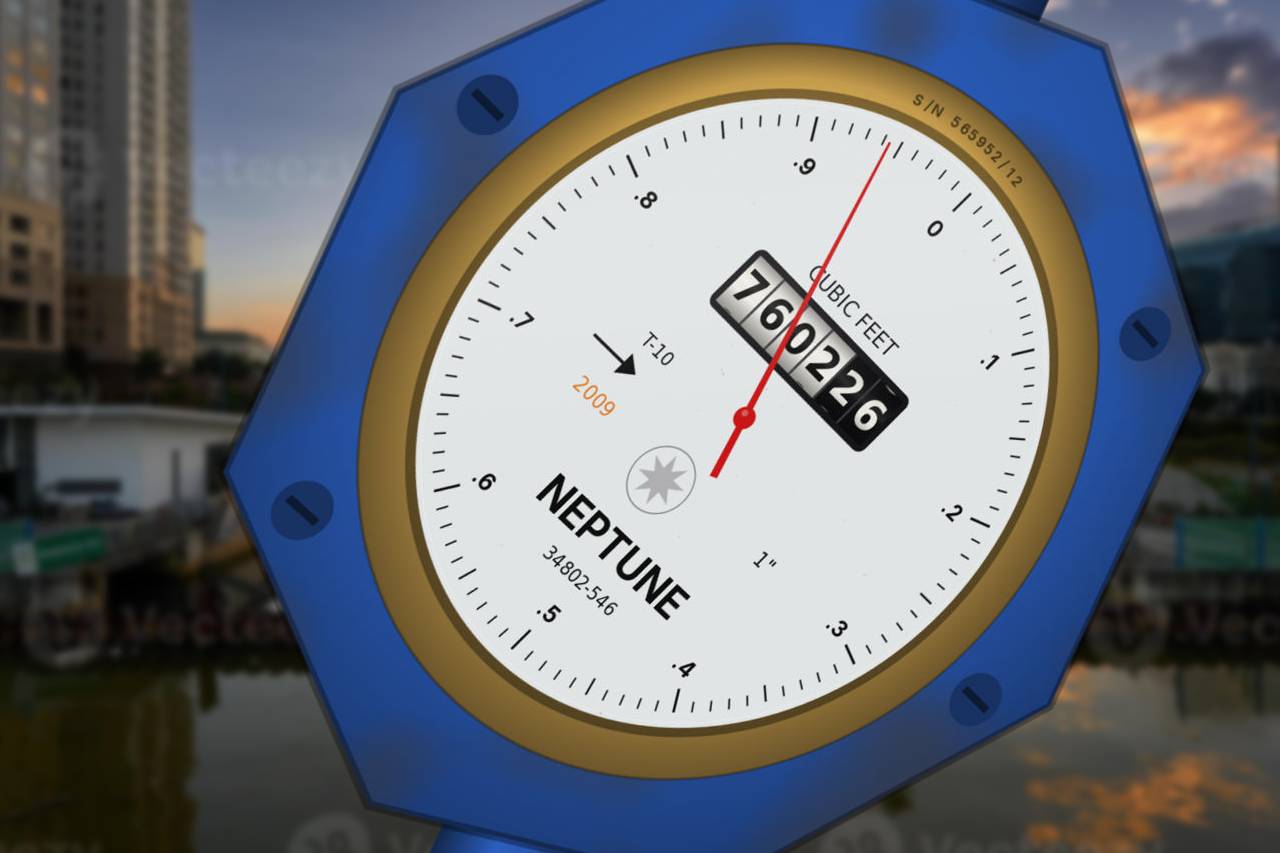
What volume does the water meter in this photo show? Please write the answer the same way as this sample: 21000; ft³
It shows 760225.94; ft³
